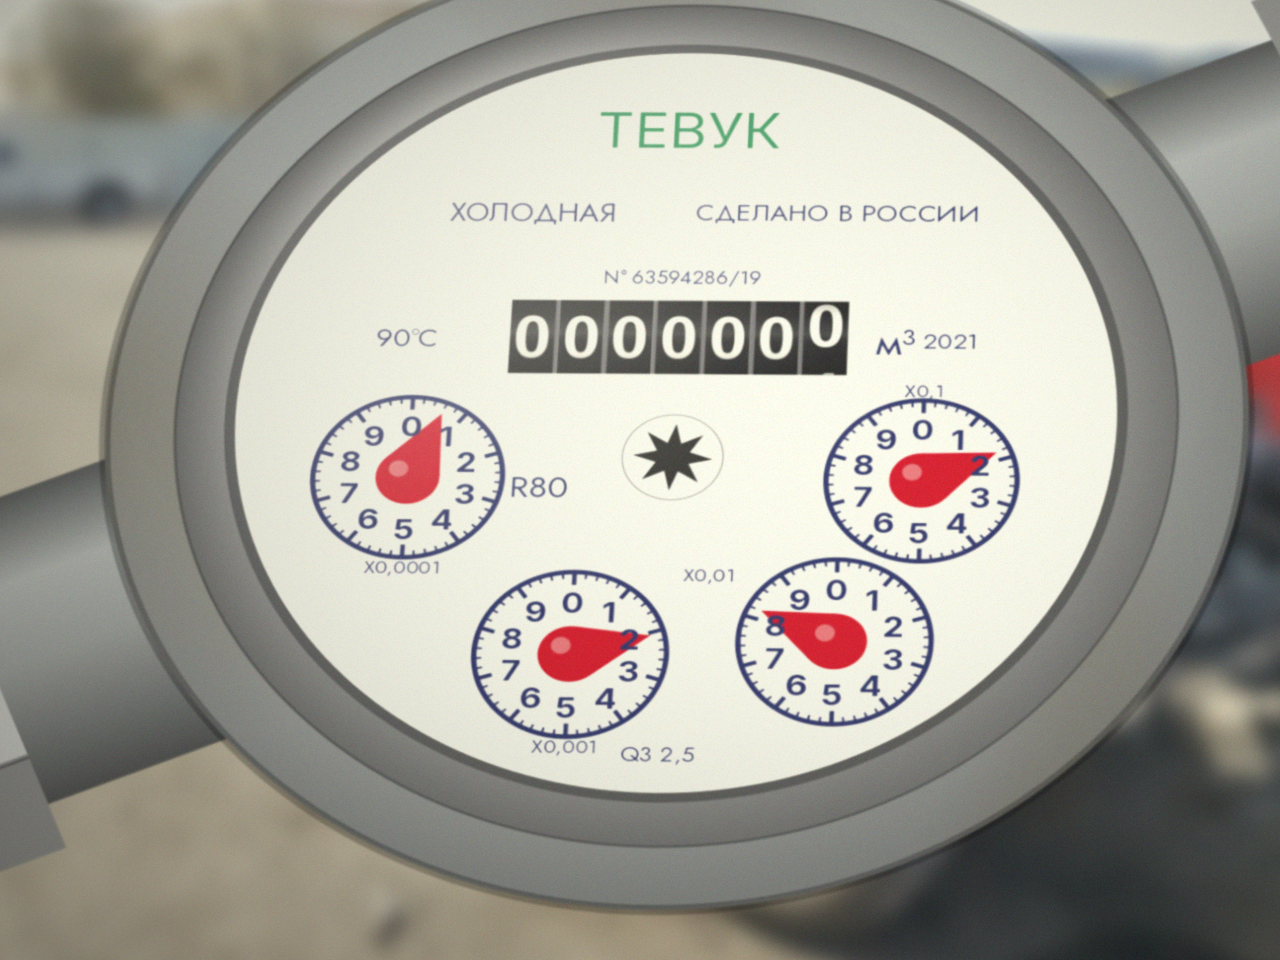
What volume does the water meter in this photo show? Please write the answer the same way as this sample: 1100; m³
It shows 0.1820; m³
